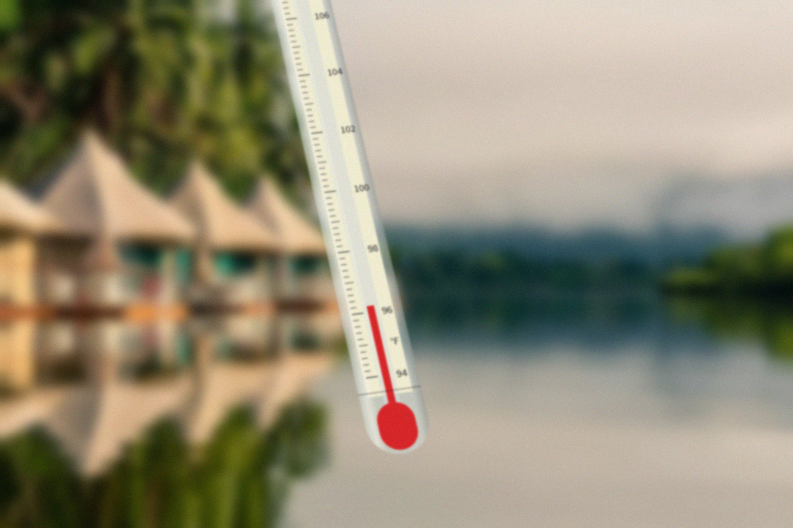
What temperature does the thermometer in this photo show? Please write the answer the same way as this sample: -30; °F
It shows 96.2; °F
